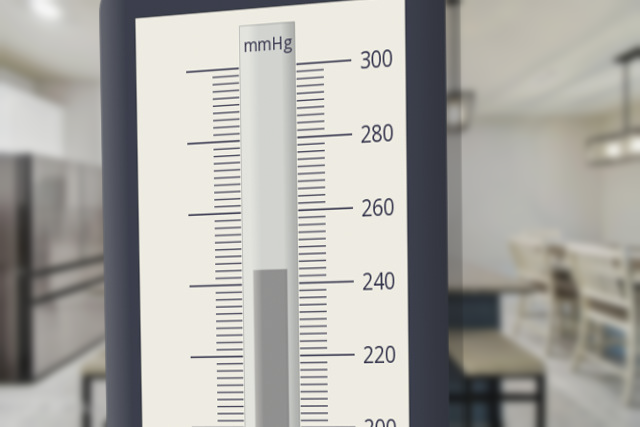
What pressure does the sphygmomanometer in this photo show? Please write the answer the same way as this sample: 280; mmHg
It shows 244; mmHg
